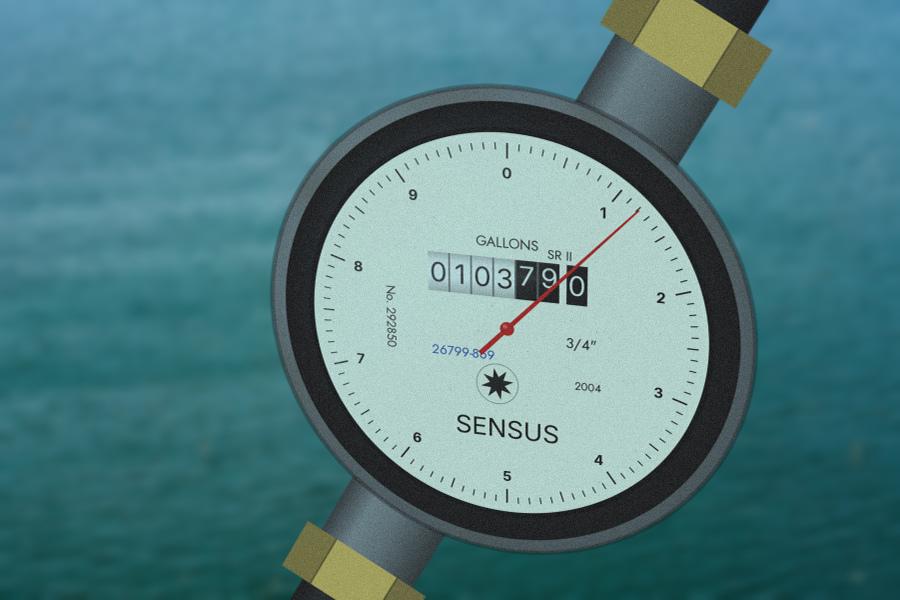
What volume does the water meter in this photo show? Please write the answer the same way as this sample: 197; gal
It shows 103791.2; gal
